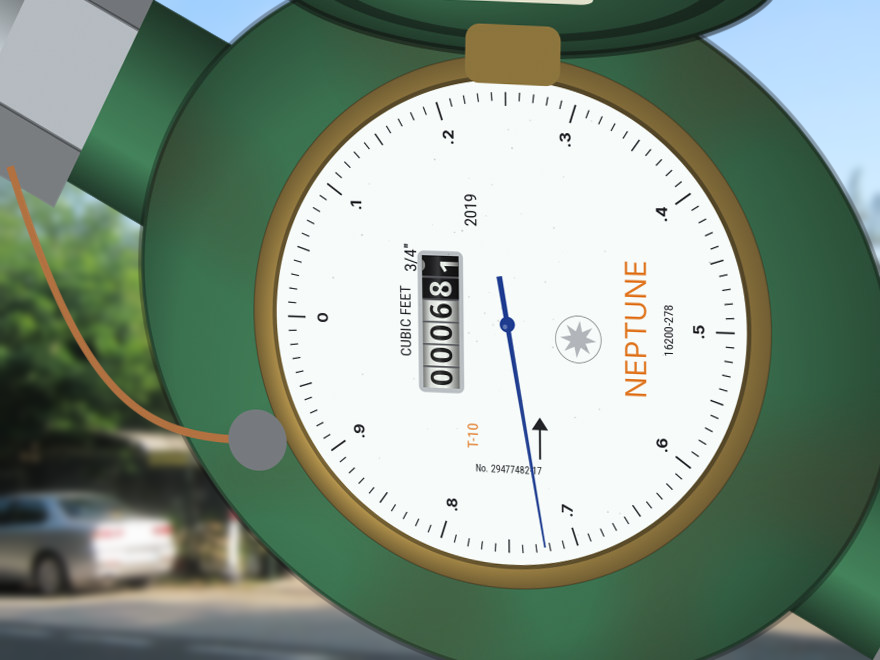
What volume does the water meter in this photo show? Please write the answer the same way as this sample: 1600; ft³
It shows 680.72; ft³
